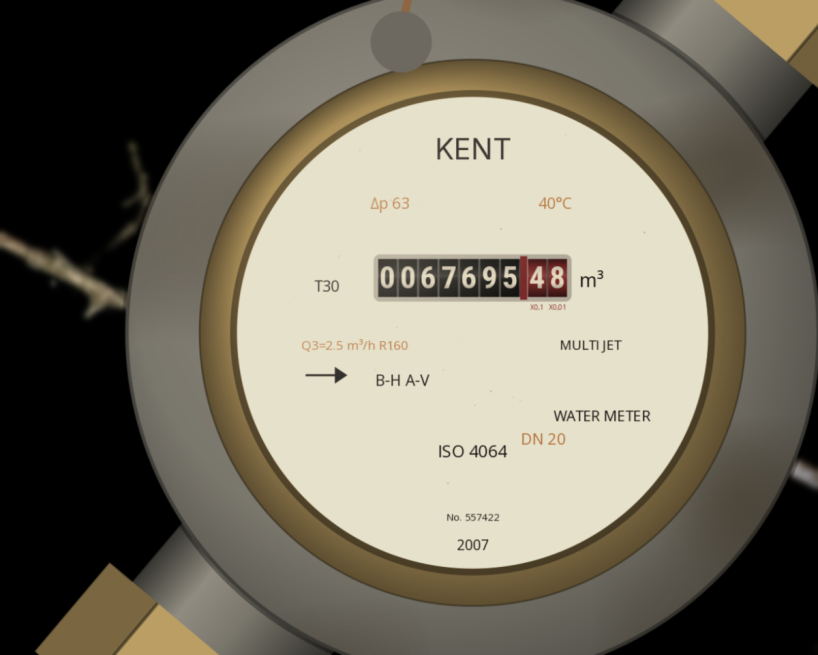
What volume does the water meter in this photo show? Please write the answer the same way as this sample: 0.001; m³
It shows 67695.48; m³
